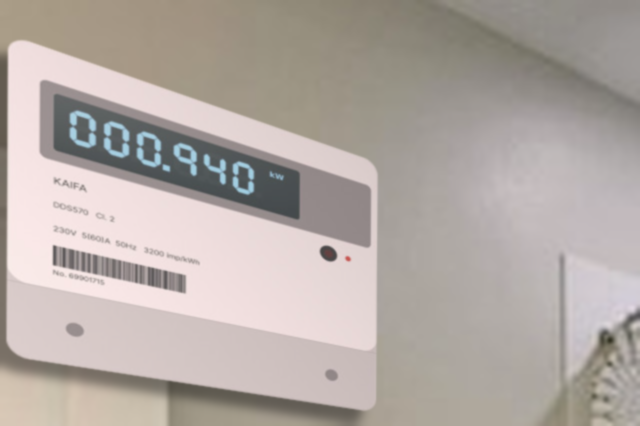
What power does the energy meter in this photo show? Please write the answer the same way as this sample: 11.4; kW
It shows 0.940; kW
